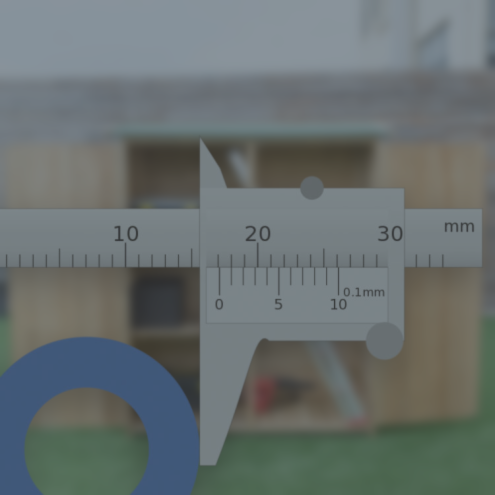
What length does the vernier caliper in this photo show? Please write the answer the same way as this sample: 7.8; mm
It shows 17.1; mm
